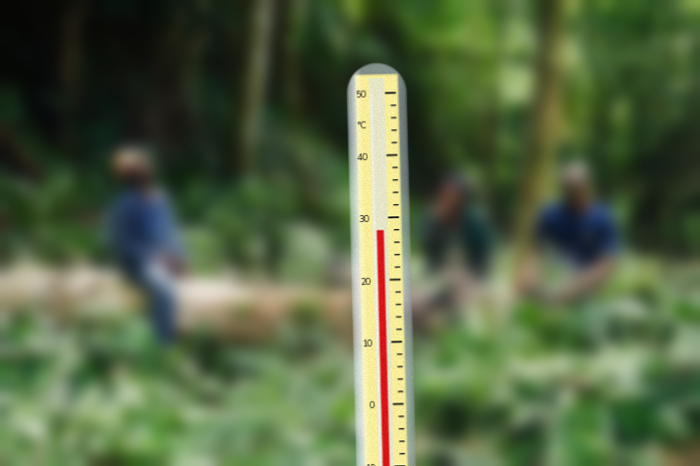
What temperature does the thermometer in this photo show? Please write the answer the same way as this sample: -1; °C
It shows 28; °C
